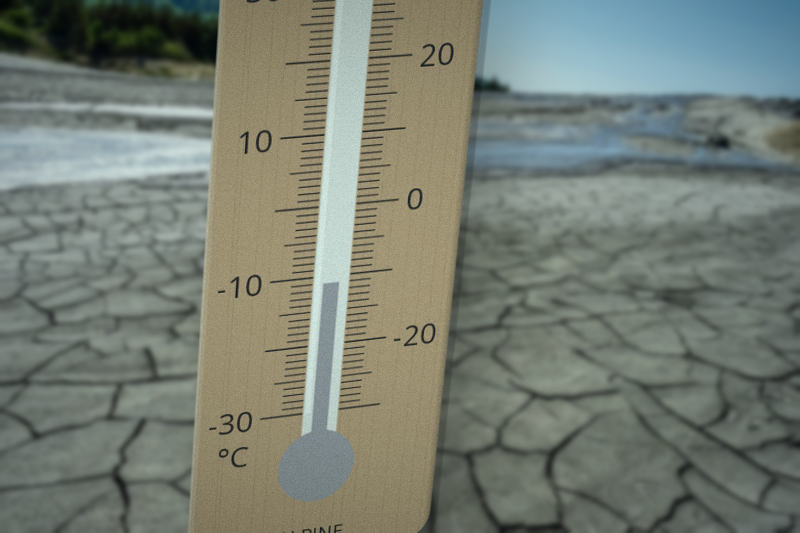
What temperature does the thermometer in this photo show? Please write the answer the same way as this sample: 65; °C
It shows -11; °C
